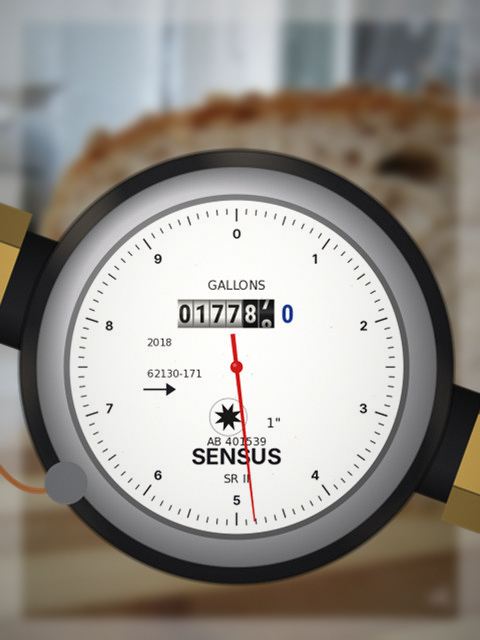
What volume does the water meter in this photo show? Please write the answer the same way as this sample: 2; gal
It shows 177874.8; gal
